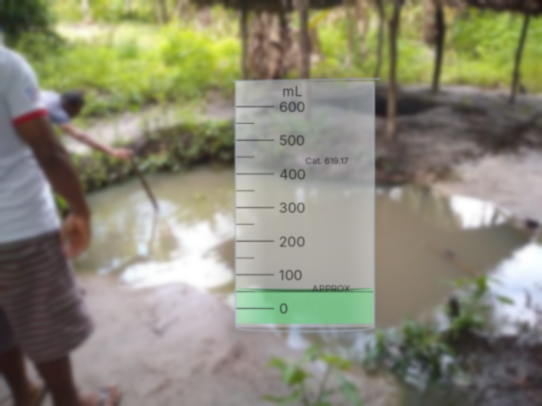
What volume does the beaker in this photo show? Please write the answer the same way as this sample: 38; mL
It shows 50; mL
